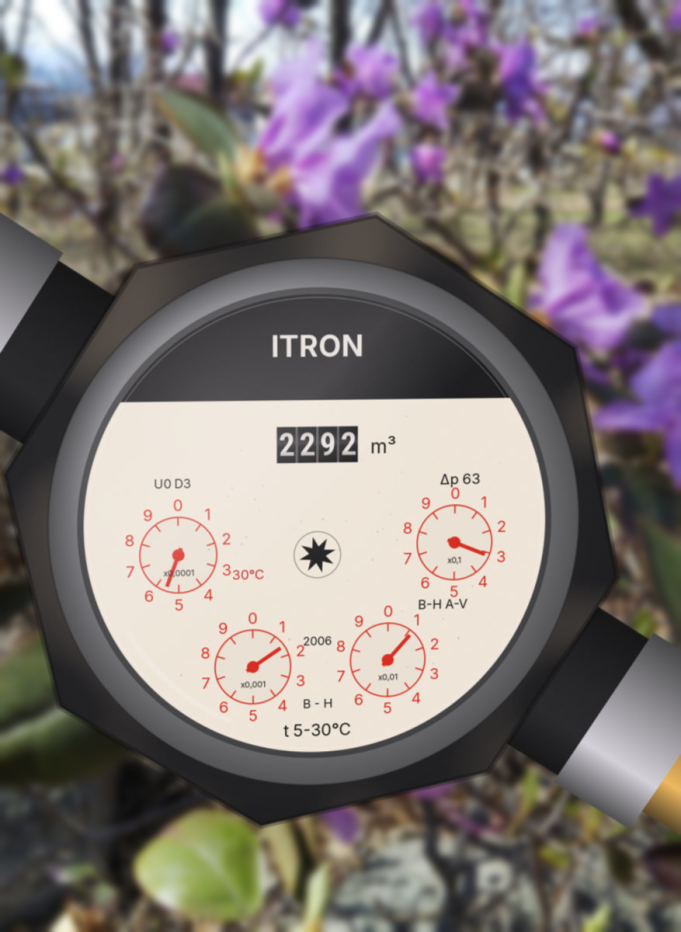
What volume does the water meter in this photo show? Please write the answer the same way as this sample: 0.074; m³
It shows 2292.3115; m³
